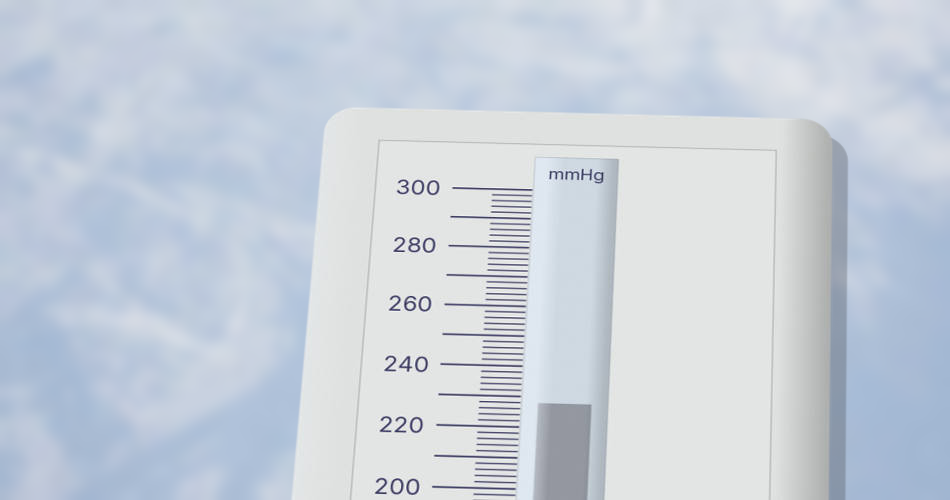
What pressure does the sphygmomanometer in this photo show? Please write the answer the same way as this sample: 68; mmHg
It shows 228; mmHg
